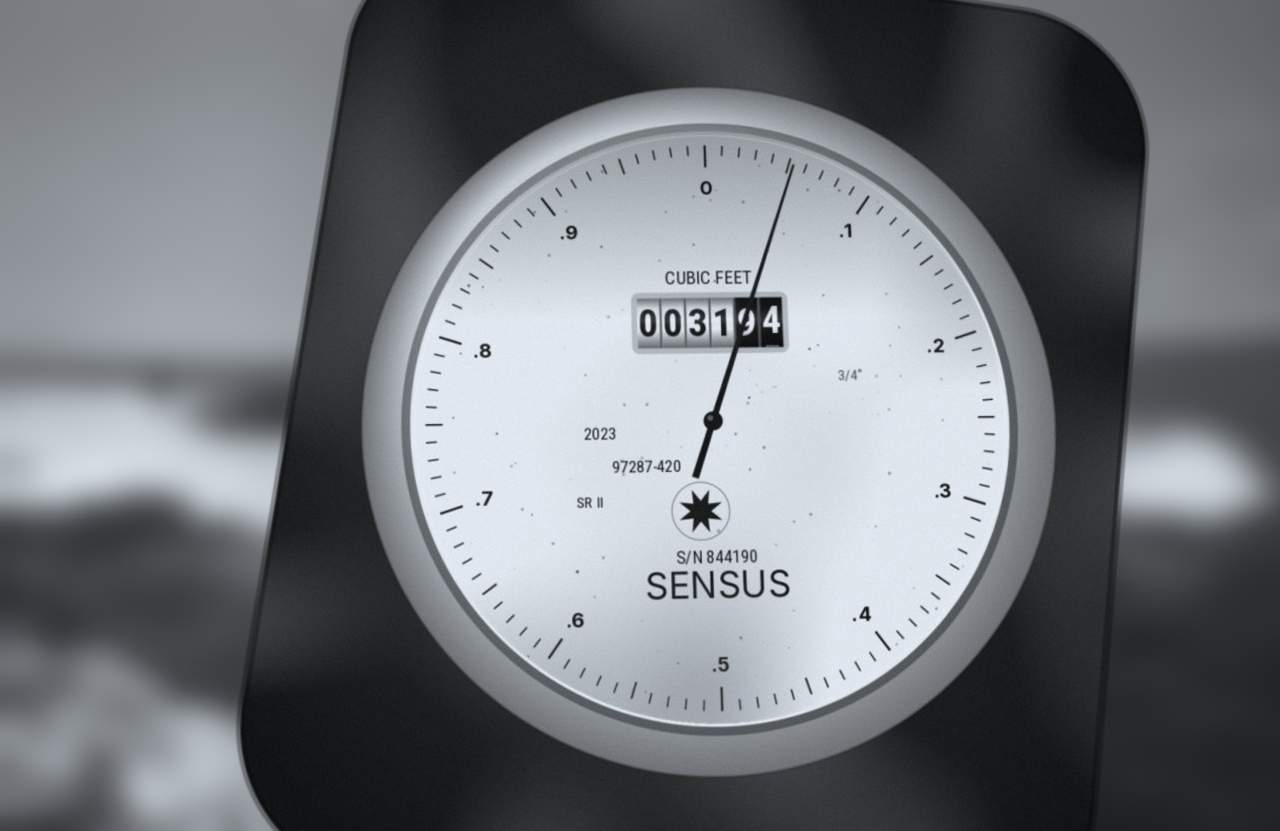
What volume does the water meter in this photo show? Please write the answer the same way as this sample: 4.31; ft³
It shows 3194.05; ft³
